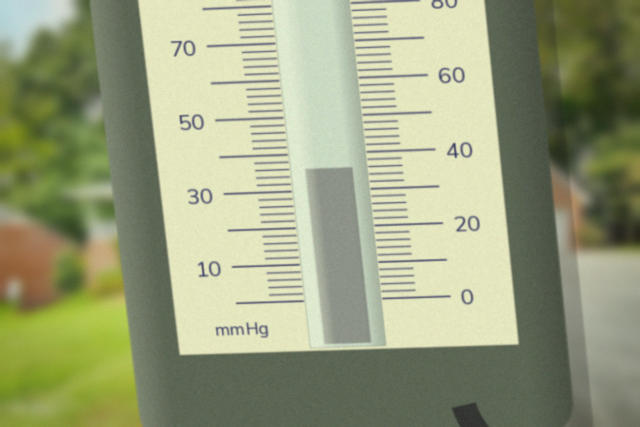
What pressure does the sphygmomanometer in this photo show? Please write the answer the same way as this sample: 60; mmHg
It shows 36; mmHg
